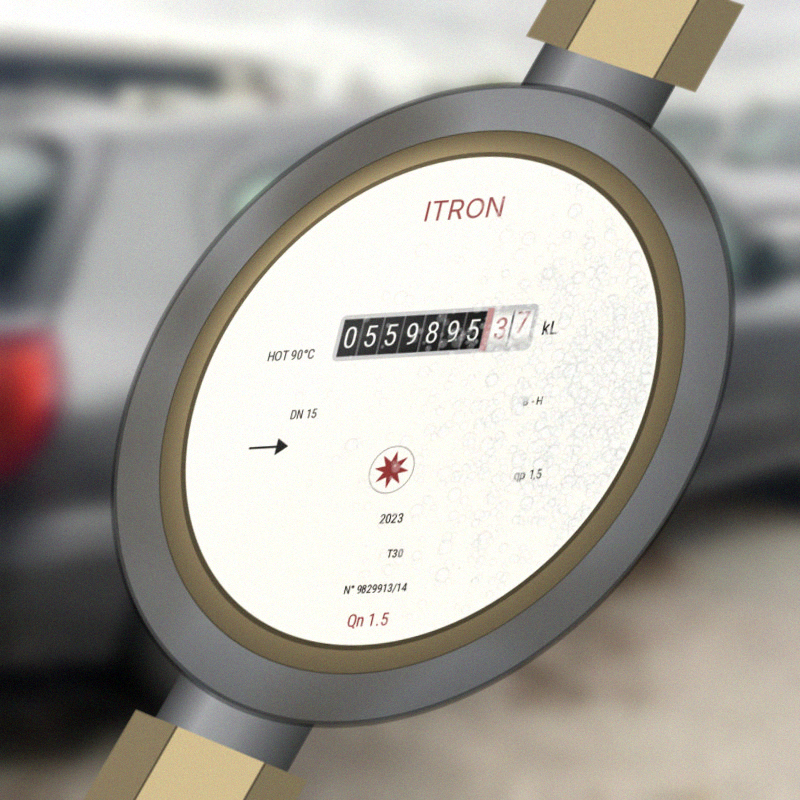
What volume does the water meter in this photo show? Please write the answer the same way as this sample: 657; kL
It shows 559895.37; kL
